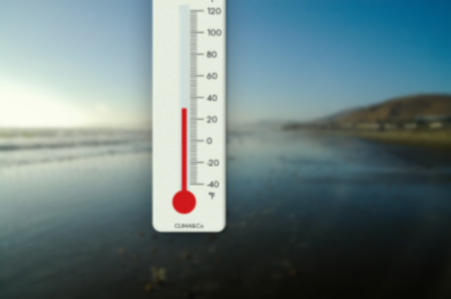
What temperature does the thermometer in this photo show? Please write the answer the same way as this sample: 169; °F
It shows 30; °F
